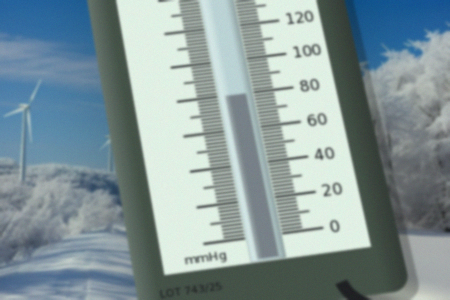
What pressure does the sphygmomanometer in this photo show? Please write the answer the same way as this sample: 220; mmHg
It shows 80; mmHg
